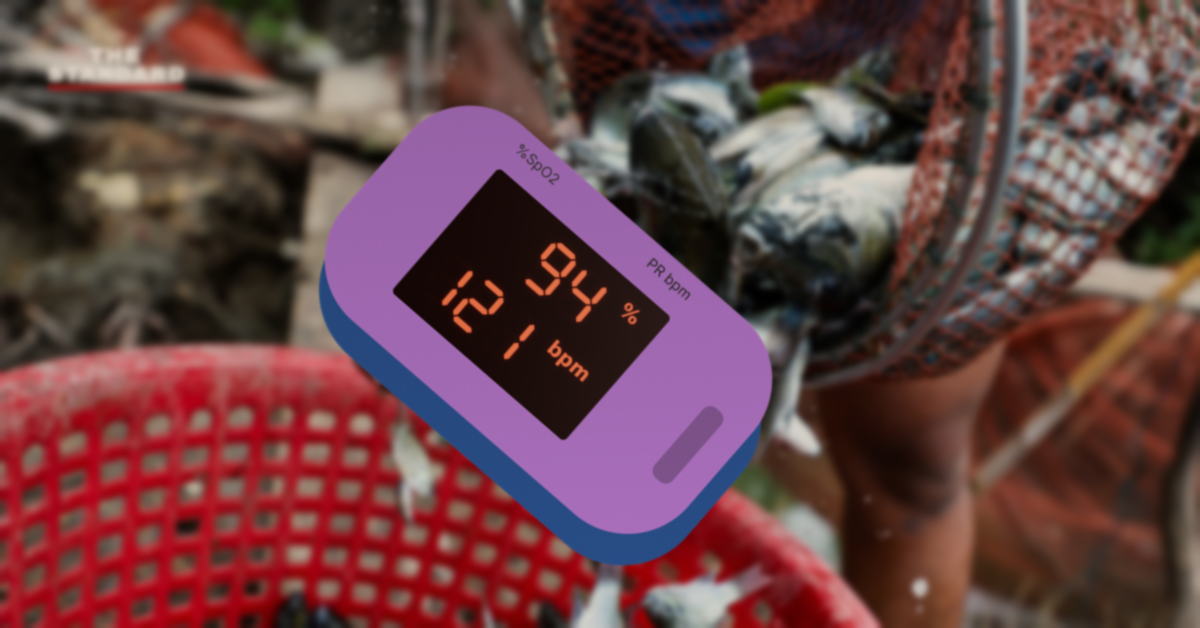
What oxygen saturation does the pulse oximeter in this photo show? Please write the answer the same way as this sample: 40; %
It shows 94; %
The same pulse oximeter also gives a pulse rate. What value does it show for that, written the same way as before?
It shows 121; bpm
